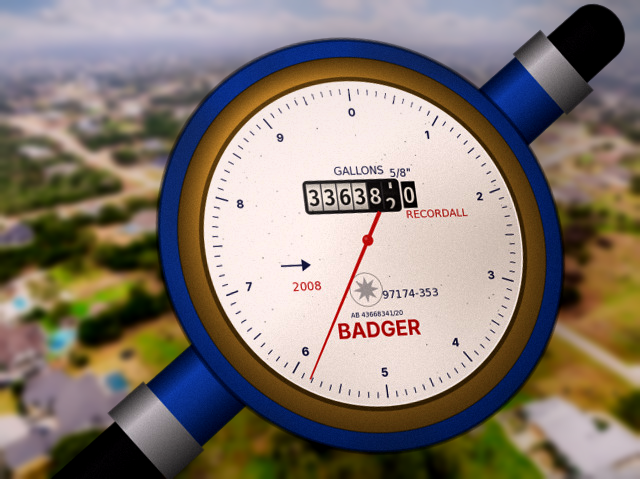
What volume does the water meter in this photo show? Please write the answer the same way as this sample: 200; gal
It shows 3363815.8; gal
